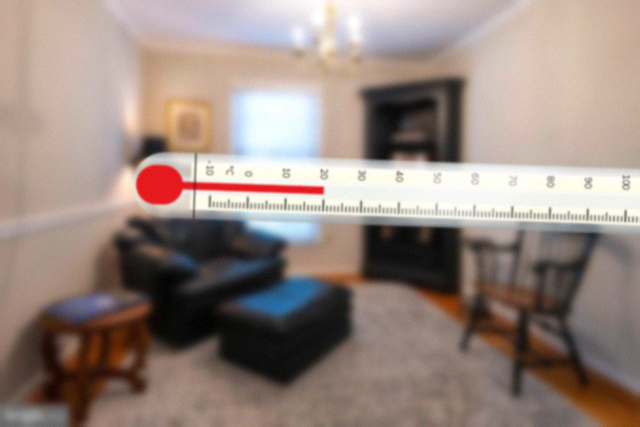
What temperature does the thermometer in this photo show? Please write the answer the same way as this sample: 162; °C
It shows 20; °C
